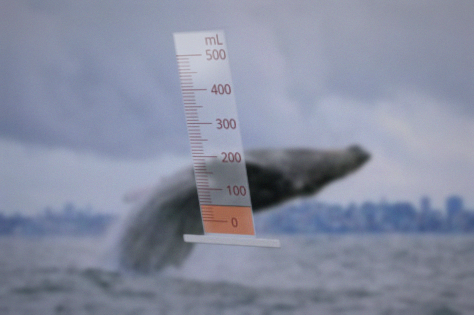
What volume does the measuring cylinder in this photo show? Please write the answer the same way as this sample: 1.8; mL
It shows 50; mL
